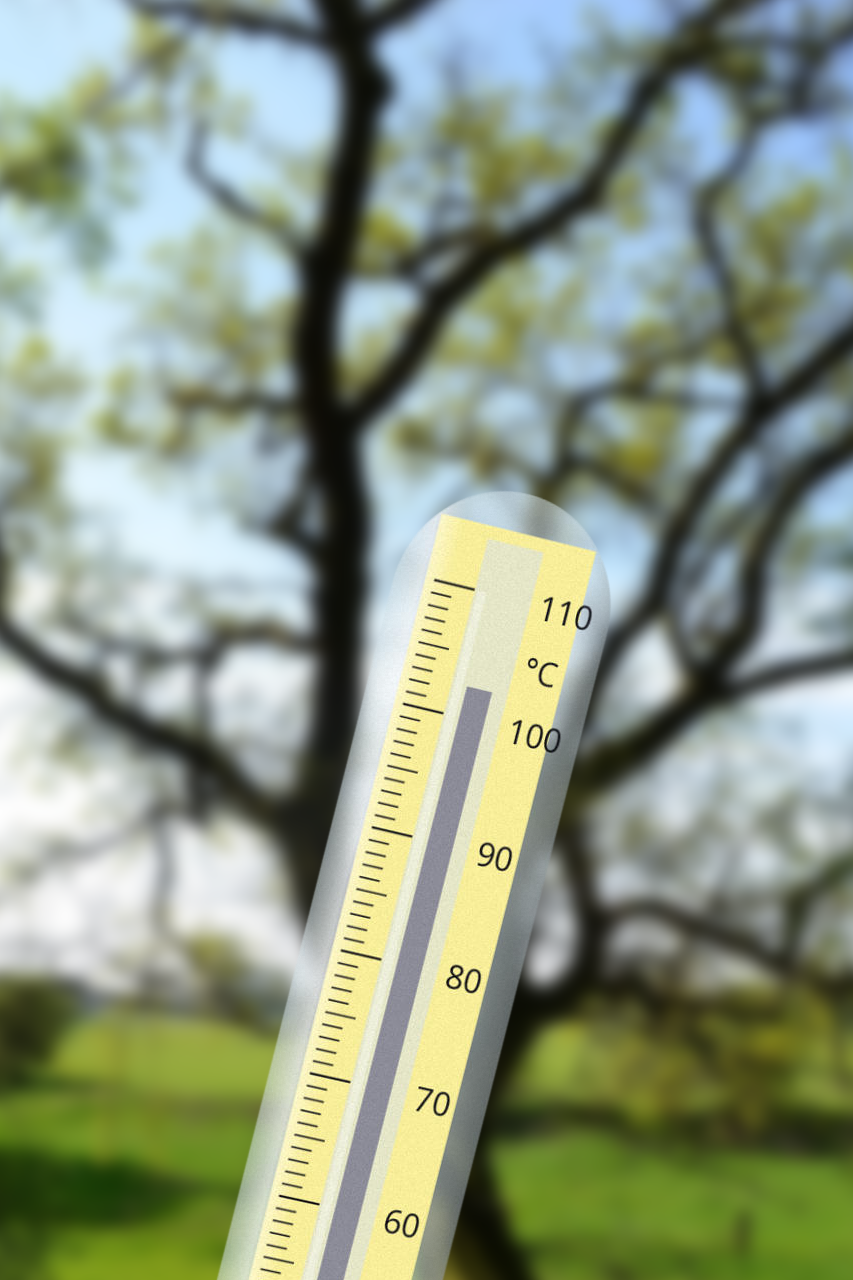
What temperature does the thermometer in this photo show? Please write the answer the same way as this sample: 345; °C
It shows 102.5; °C
